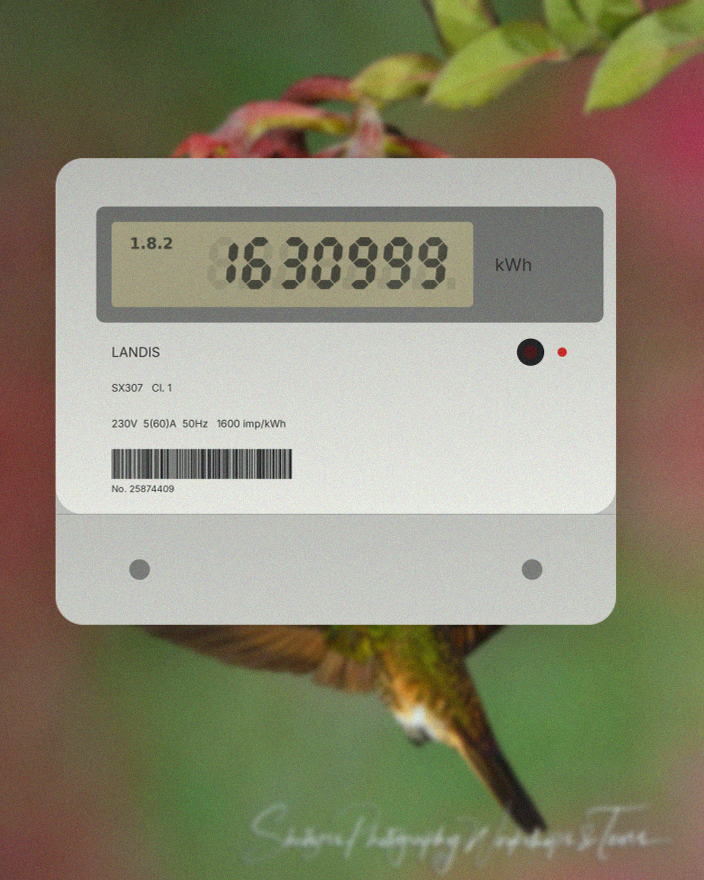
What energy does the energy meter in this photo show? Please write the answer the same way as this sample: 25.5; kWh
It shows 1630999; kWh
